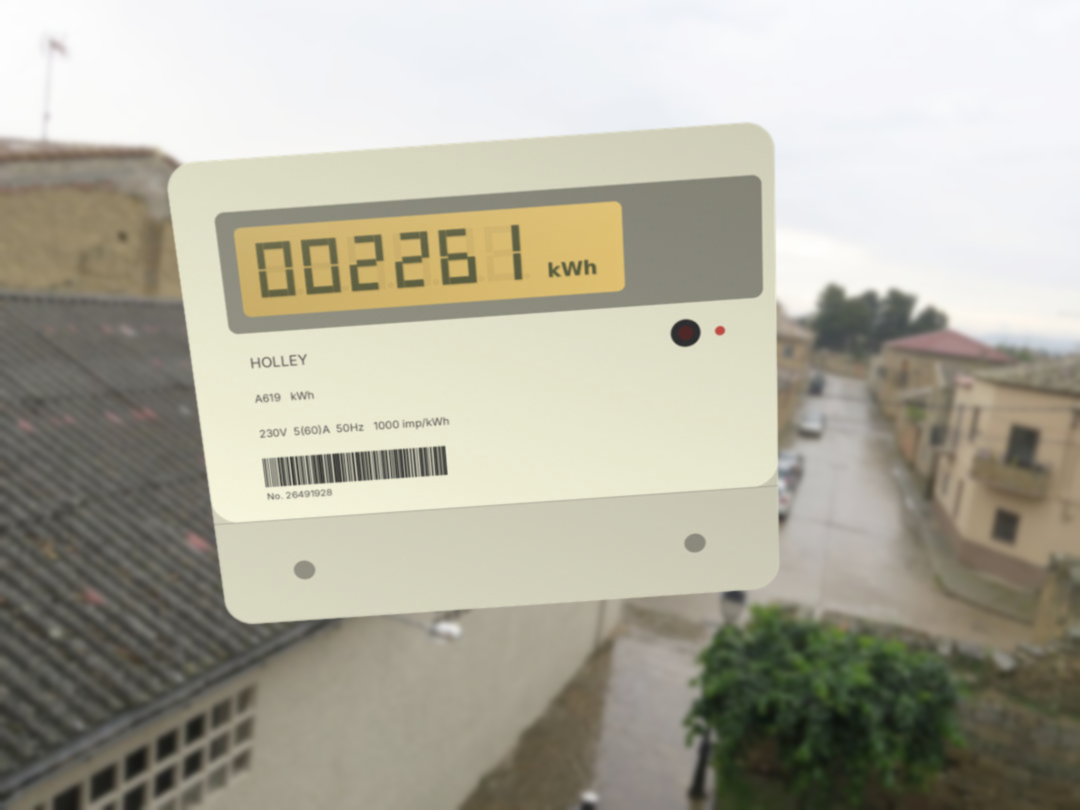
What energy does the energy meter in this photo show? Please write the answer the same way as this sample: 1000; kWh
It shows 2261; kWh
